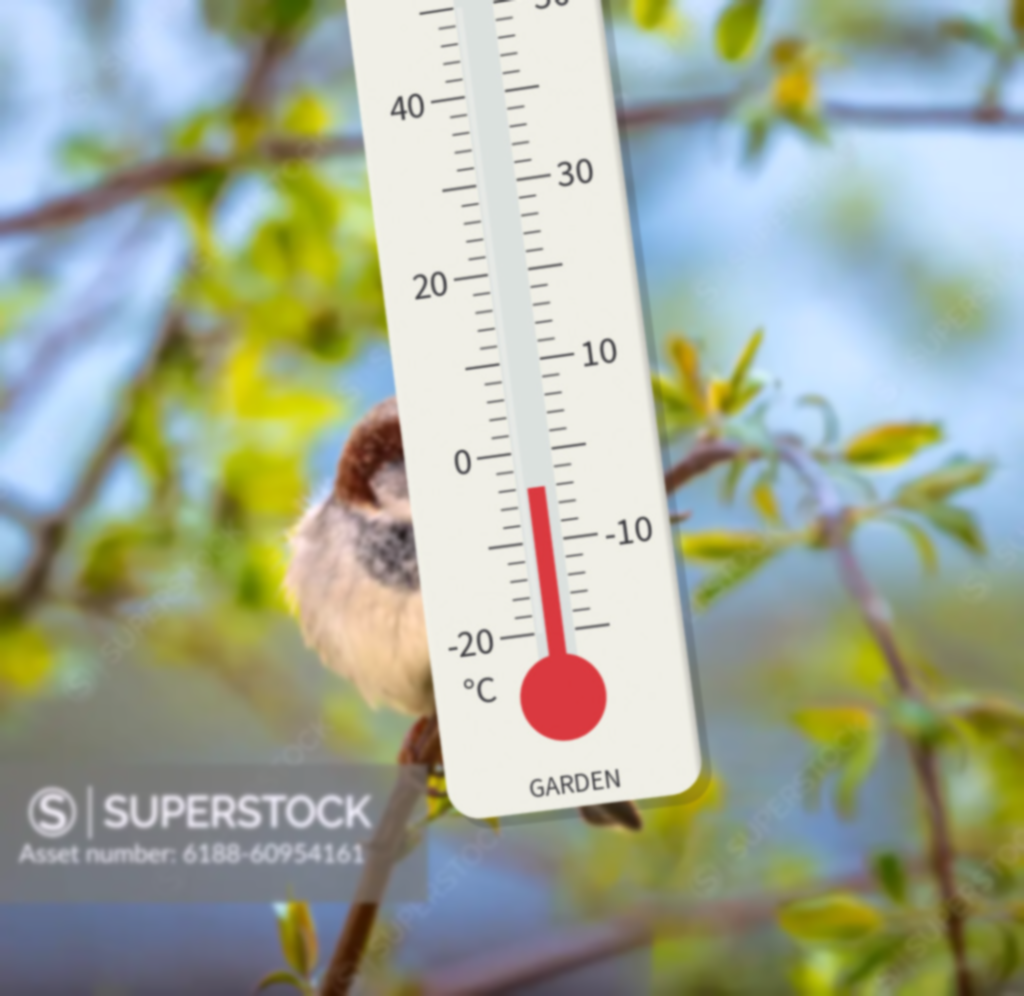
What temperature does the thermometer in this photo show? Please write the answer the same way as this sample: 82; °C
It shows -4; °C
